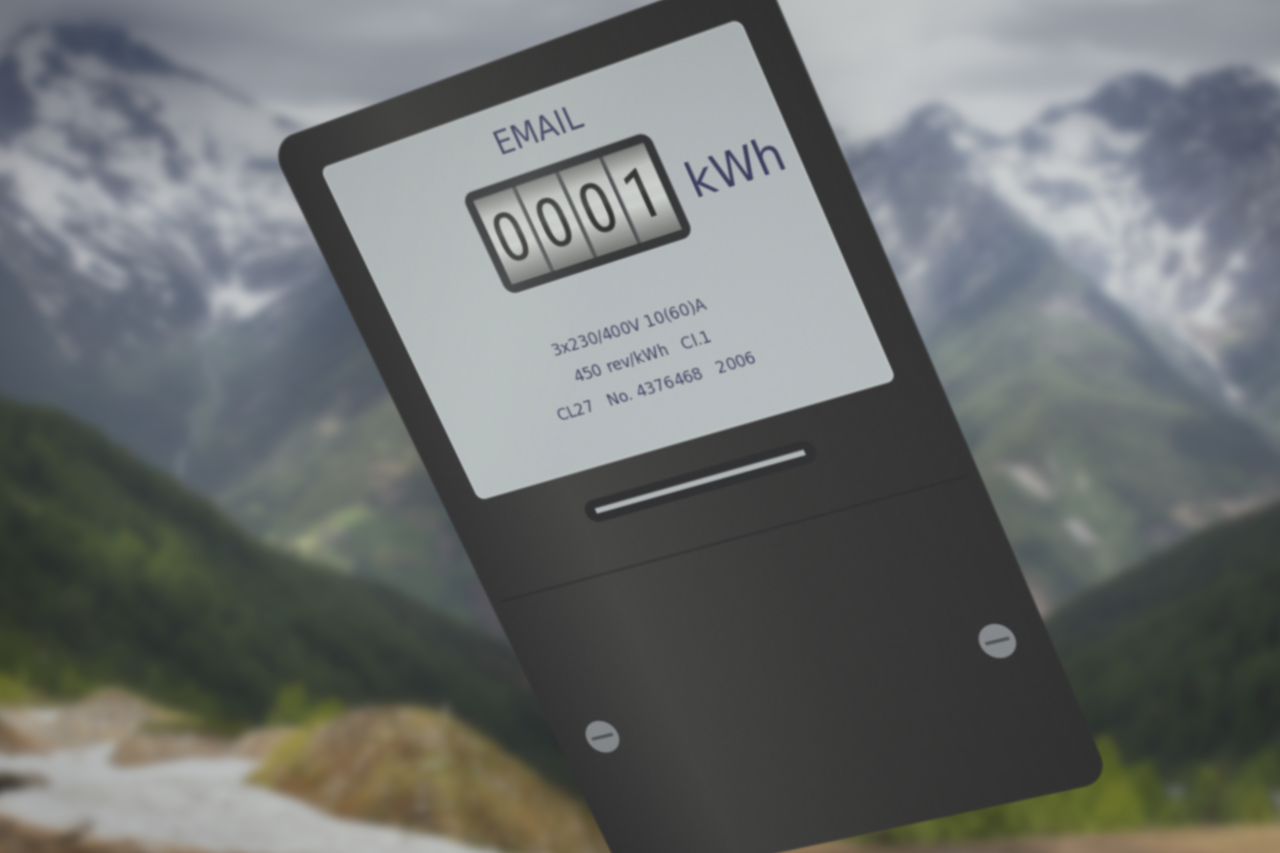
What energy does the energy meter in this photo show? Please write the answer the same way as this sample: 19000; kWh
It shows 1; kWh
